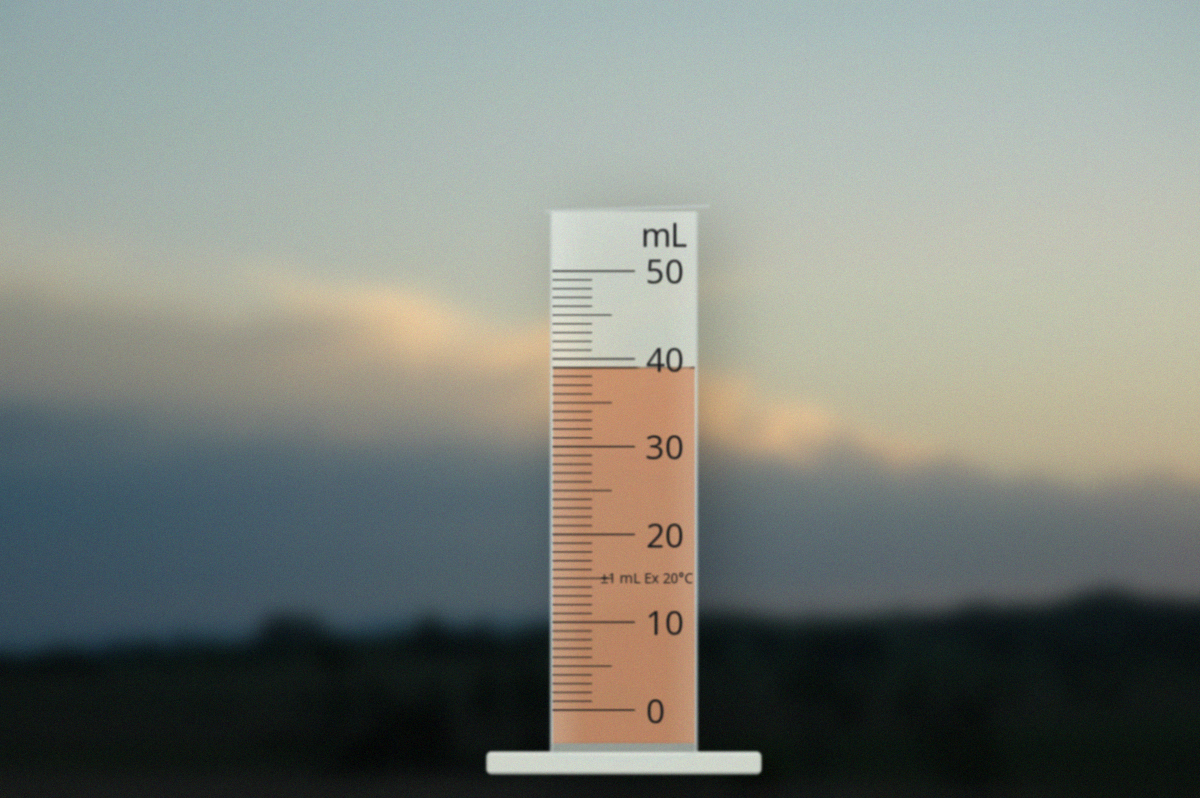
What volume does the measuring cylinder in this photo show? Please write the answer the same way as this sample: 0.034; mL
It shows 39; mL
